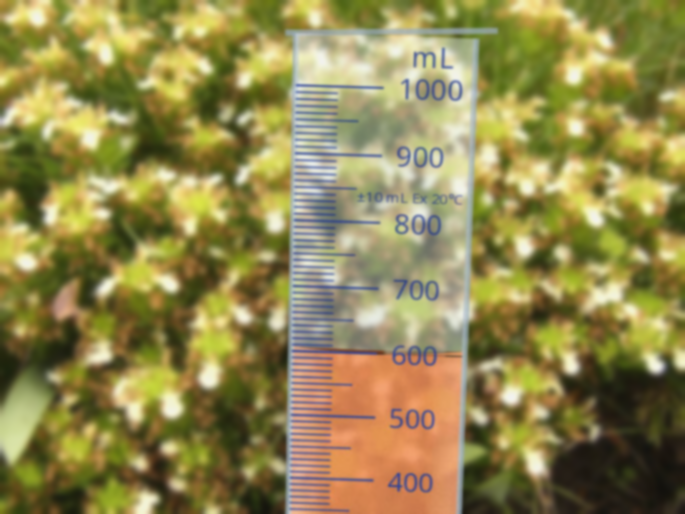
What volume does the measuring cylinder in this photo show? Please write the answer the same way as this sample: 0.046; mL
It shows 600; mL
